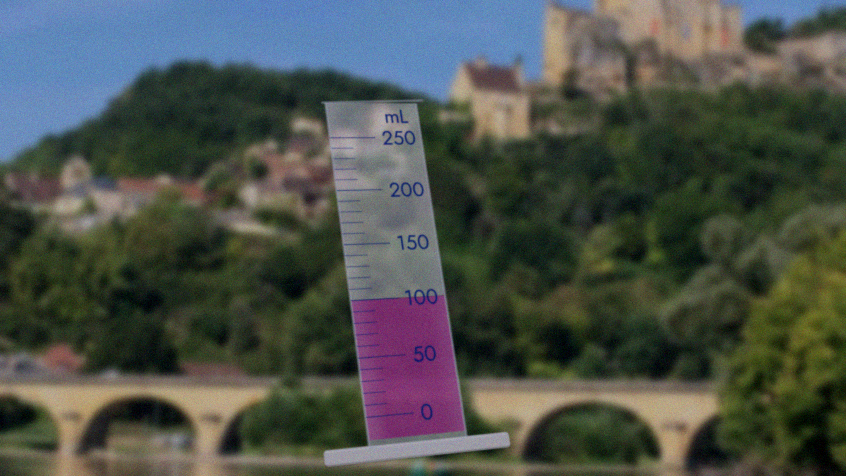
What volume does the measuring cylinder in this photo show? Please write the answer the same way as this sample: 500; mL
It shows 100; mL
